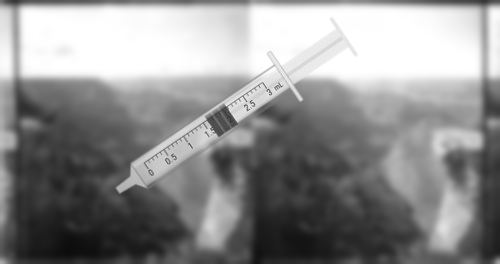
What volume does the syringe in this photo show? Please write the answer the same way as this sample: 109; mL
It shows 1.6; mL
